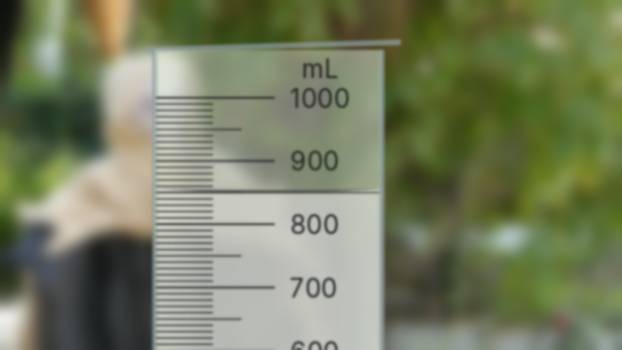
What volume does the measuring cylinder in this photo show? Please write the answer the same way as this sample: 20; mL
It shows 850; mL
